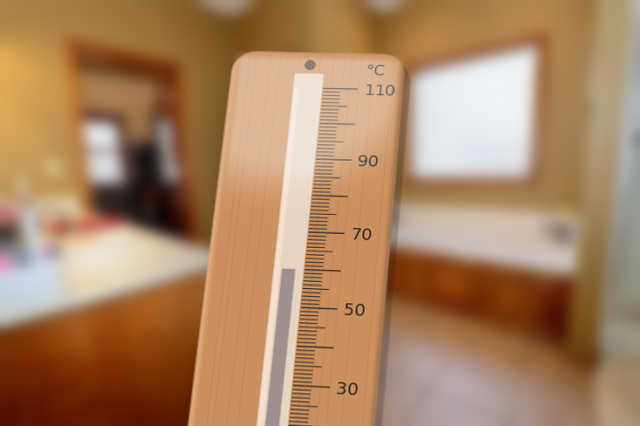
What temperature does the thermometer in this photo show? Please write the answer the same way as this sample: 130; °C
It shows 60; °C
